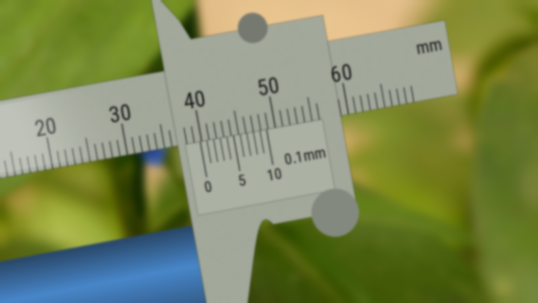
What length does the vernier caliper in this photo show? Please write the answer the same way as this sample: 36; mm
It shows 39.8; mm
